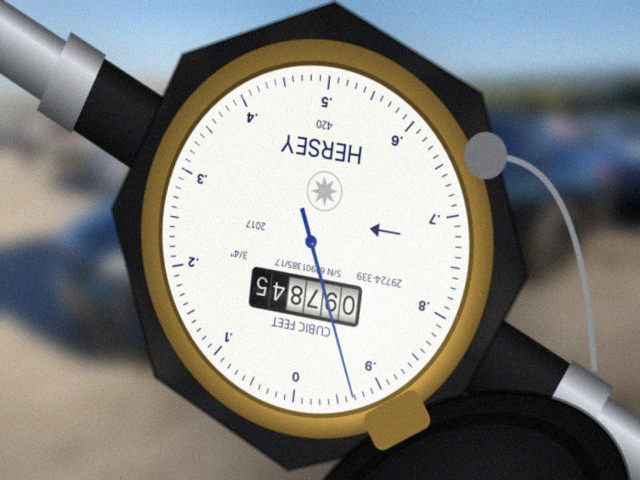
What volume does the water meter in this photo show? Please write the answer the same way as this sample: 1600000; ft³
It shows 97844.93; ft³
